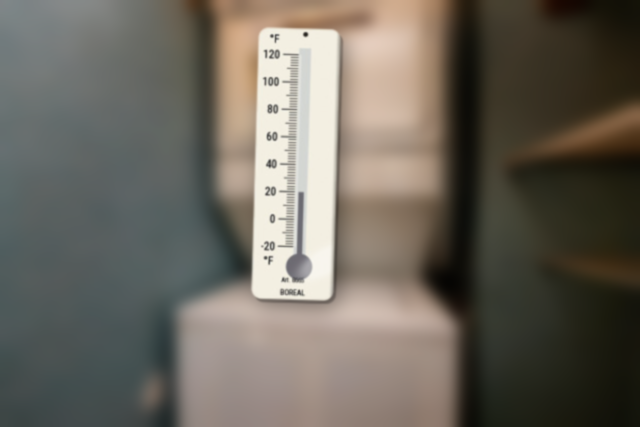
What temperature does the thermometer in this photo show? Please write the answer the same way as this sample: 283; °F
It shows 20; °F
